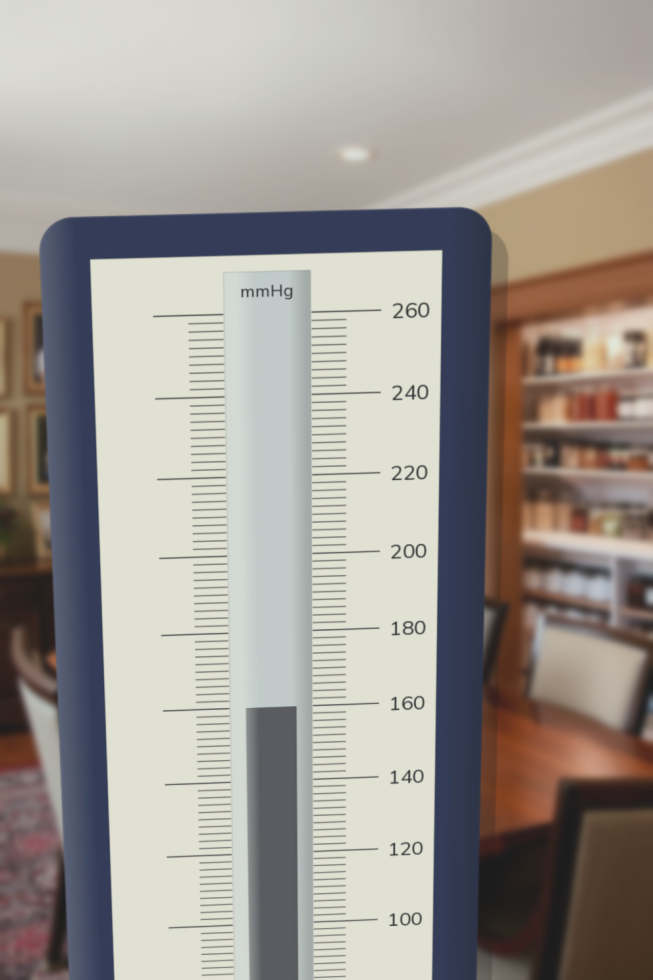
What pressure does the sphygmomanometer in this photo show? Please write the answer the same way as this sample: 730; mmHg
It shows 160; mmHg
